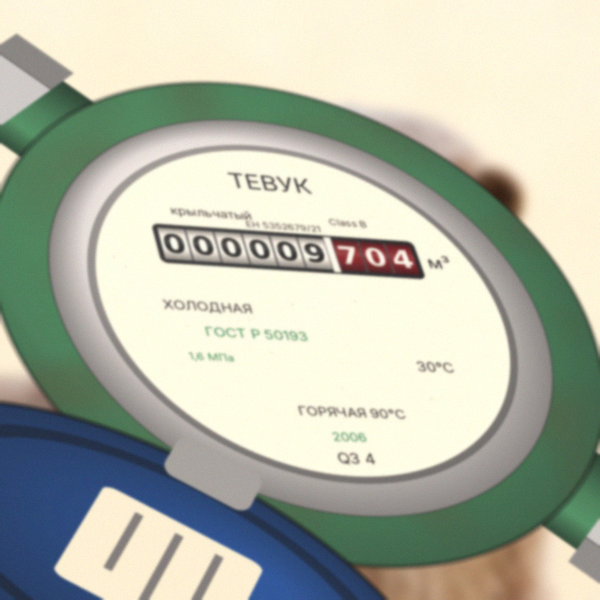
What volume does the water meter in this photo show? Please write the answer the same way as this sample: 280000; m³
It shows 9.704; m³
